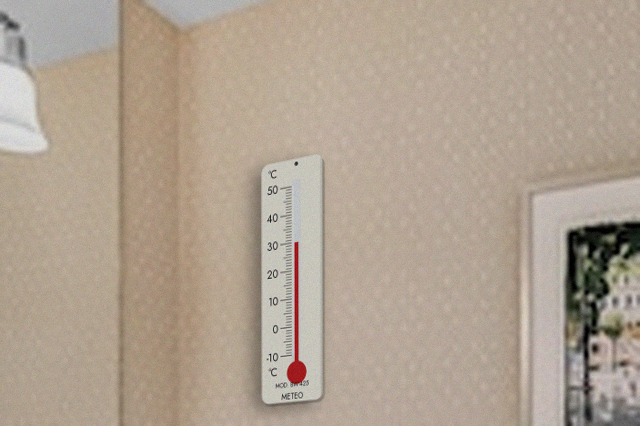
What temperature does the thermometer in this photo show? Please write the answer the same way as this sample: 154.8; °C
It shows 30; °C
